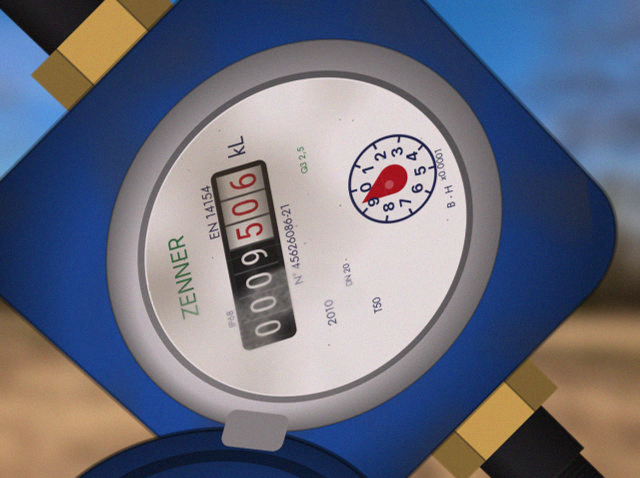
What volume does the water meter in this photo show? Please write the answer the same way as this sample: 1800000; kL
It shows 9.5059; kL
